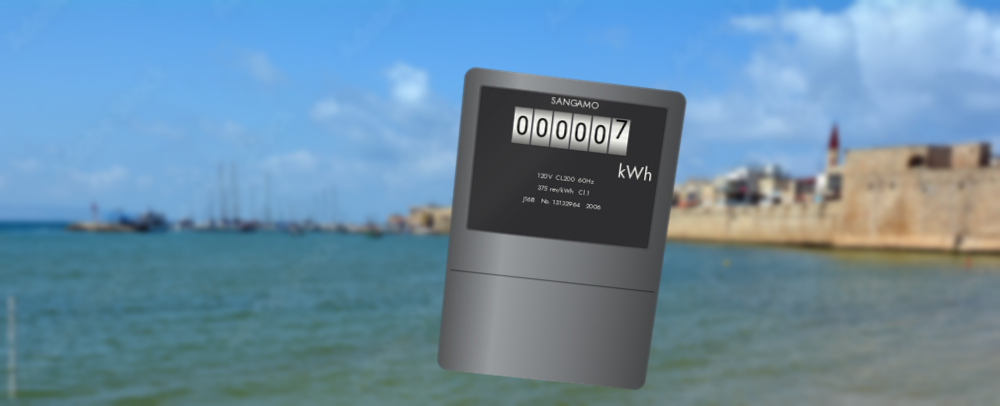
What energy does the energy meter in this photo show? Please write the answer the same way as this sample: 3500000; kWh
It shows 7; kWh
